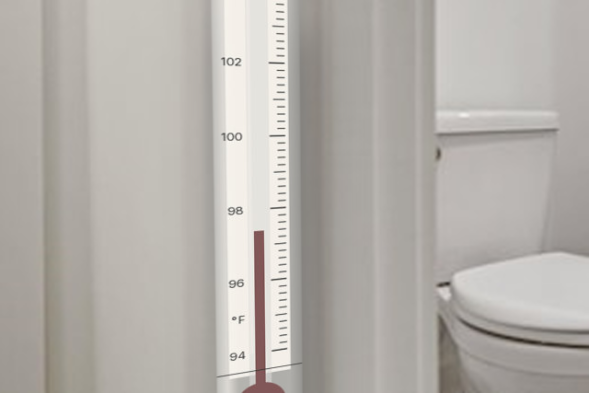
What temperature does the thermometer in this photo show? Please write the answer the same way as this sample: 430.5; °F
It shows 97.4; °F
